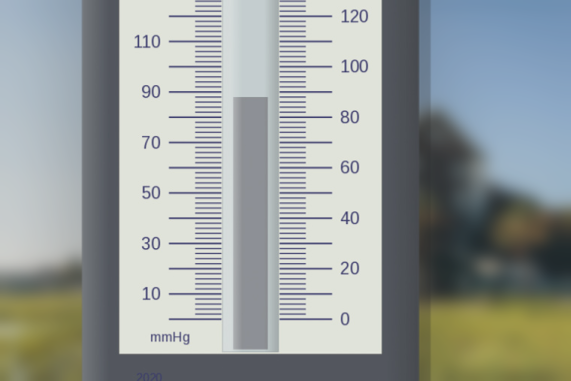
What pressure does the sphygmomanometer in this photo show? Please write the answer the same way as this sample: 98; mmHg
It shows 88; mmHg
